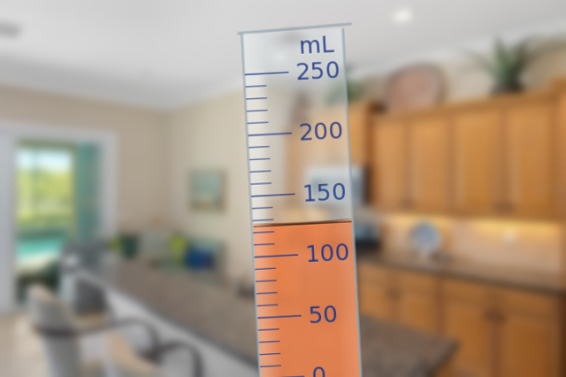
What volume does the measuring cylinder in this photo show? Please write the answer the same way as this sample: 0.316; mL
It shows 125; mL
